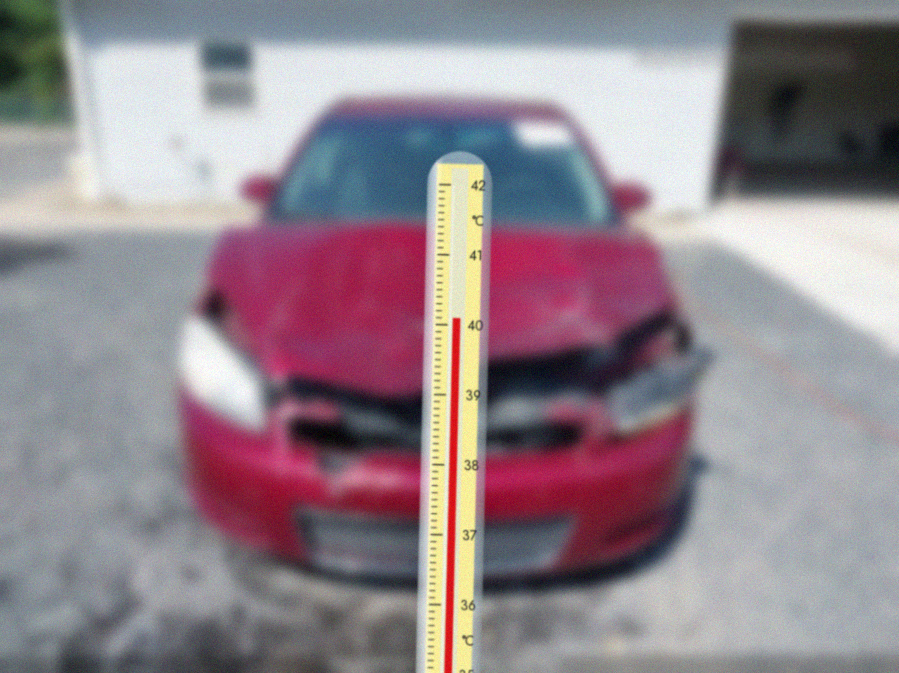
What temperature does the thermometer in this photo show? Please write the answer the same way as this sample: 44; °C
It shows 40.1; °C
